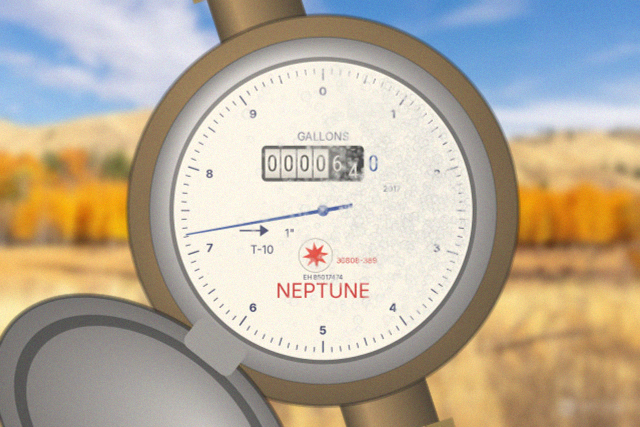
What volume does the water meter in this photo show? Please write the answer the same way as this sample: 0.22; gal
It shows 637.2; gal
